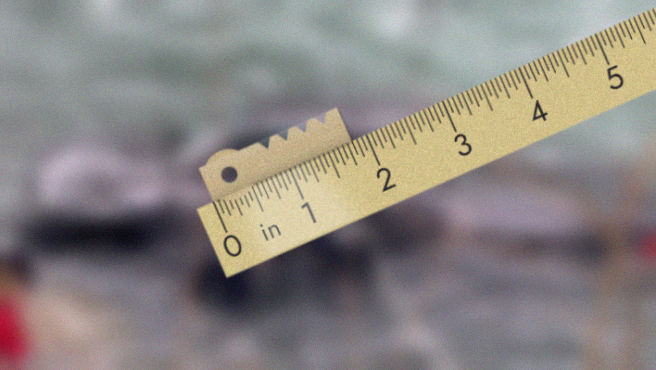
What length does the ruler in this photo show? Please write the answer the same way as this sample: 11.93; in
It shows 1.8125; in
